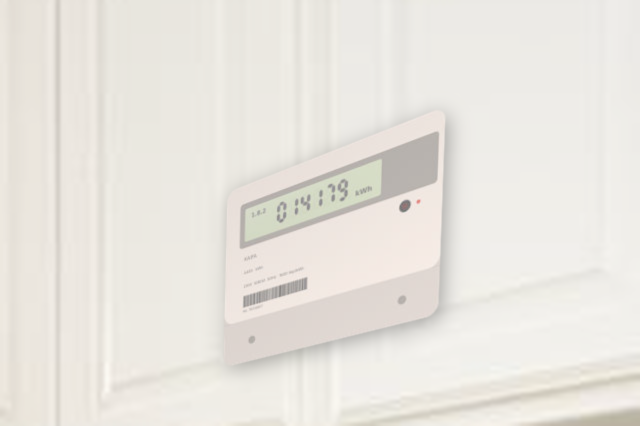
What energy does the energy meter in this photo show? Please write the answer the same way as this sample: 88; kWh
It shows 14179; kWh
